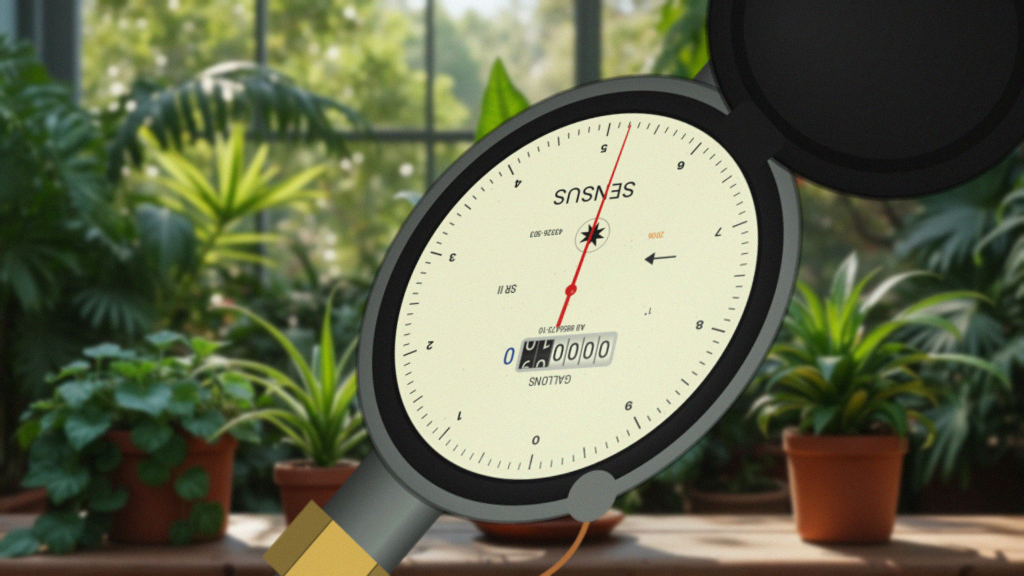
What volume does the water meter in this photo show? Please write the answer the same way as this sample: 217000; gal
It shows 95.2; gal
